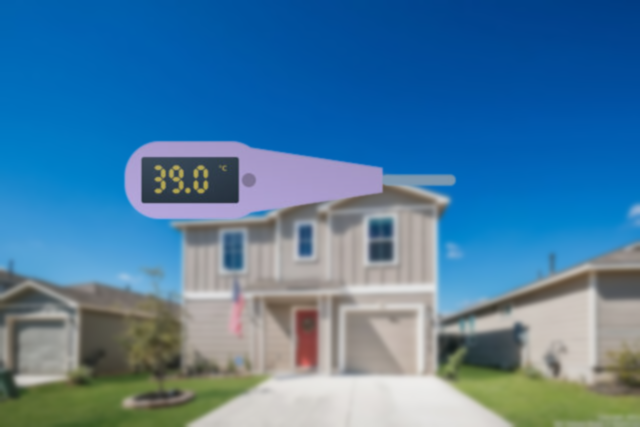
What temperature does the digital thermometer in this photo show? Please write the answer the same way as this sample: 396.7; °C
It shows 39.0; °C
